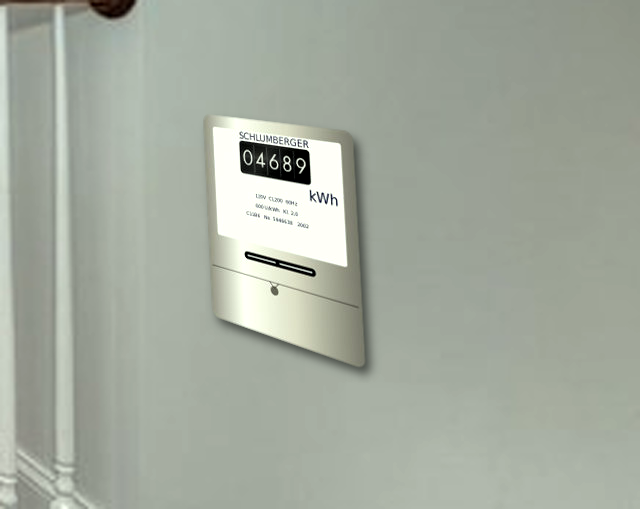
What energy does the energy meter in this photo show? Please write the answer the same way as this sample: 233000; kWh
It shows 4689; kWh
